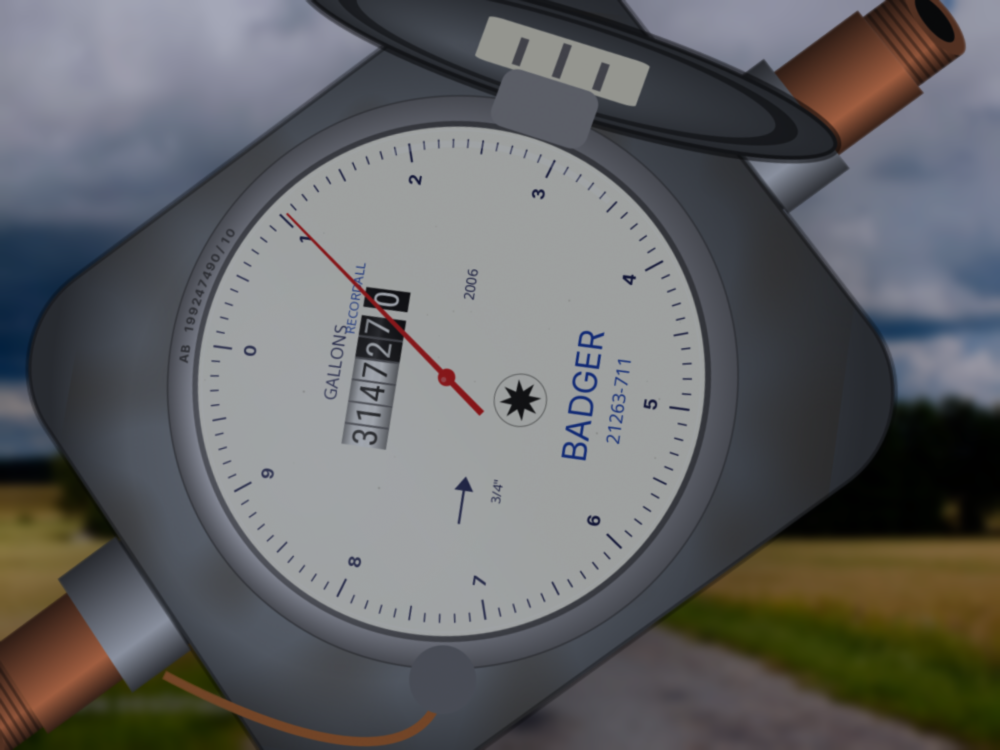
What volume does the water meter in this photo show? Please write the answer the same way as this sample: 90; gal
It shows 3147271.0; gal
